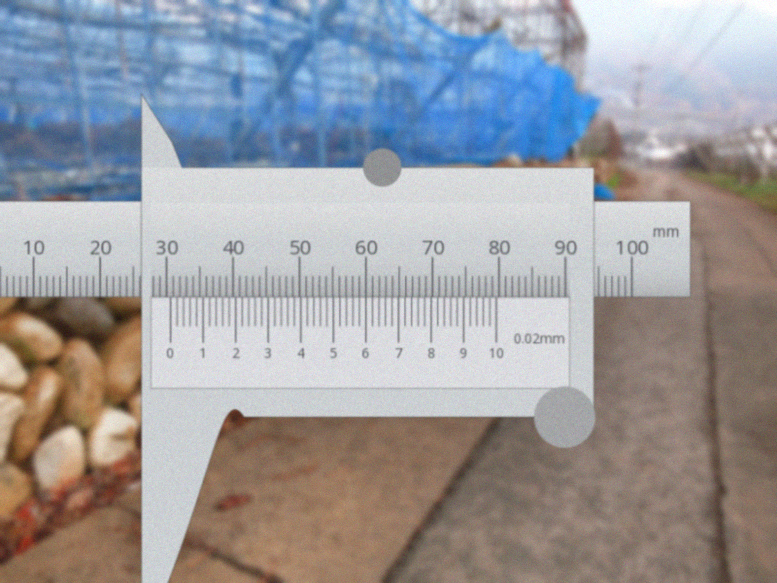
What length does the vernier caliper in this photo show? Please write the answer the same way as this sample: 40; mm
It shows 30.6; mm
